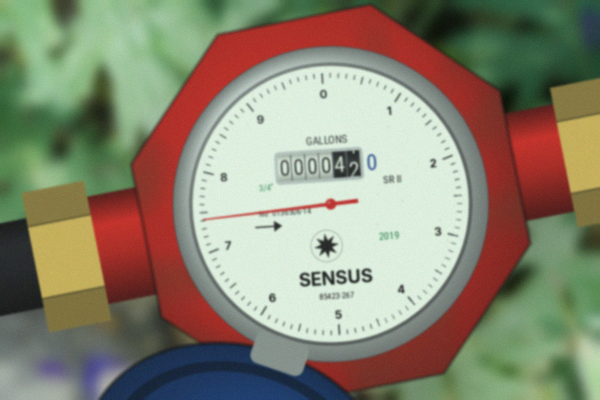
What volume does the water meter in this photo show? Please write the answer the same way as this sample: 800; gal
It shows 417.4; gal
